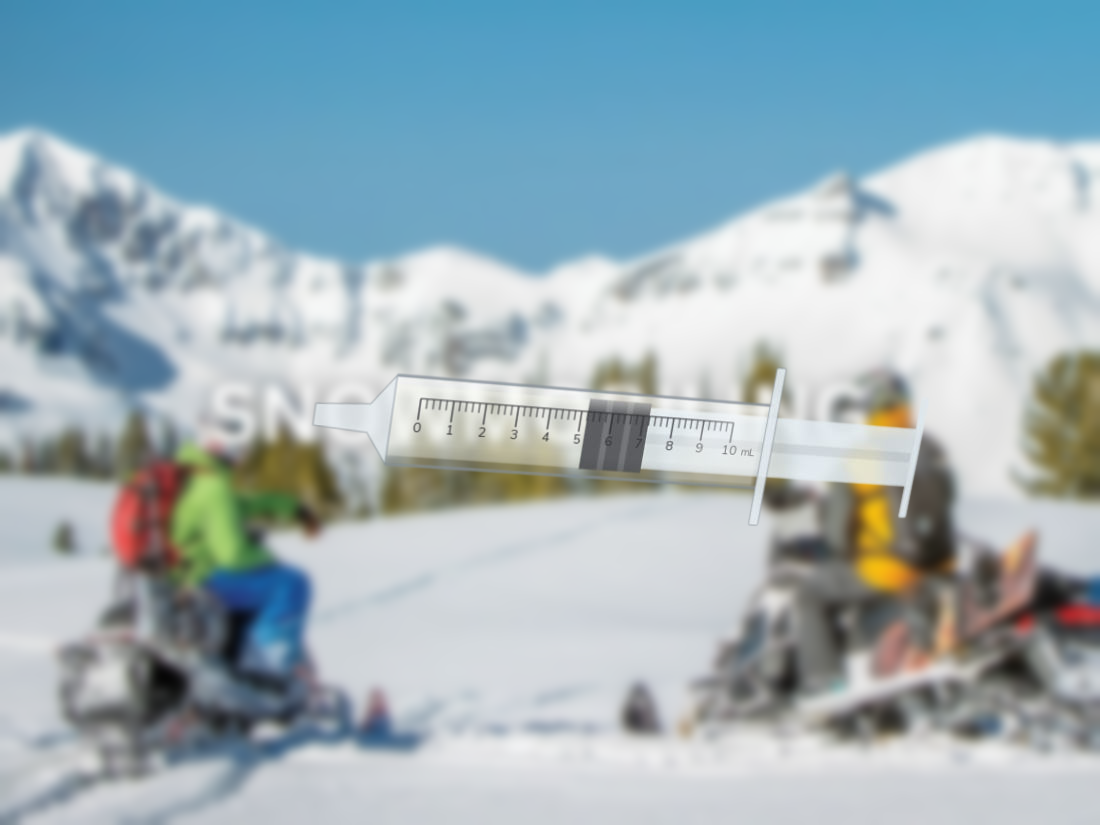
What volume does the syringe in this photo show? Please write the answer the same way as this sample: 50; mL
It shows 5.2; mL
